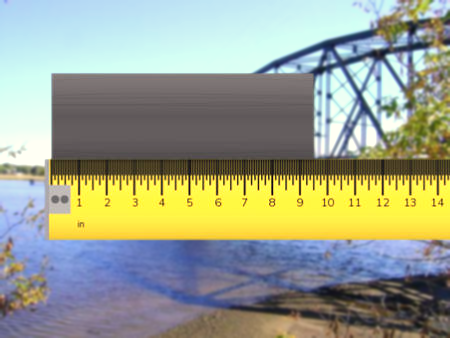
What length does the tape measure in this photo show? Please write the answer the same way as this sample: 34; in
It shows 9.5; in
